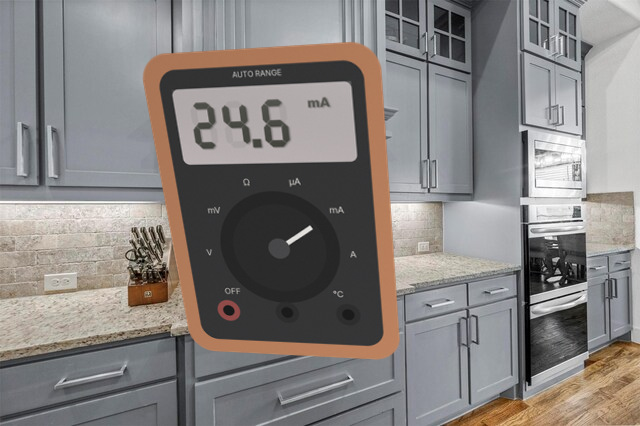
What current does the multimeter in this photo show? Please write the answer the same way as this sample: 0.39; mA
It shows 24.6; mA
